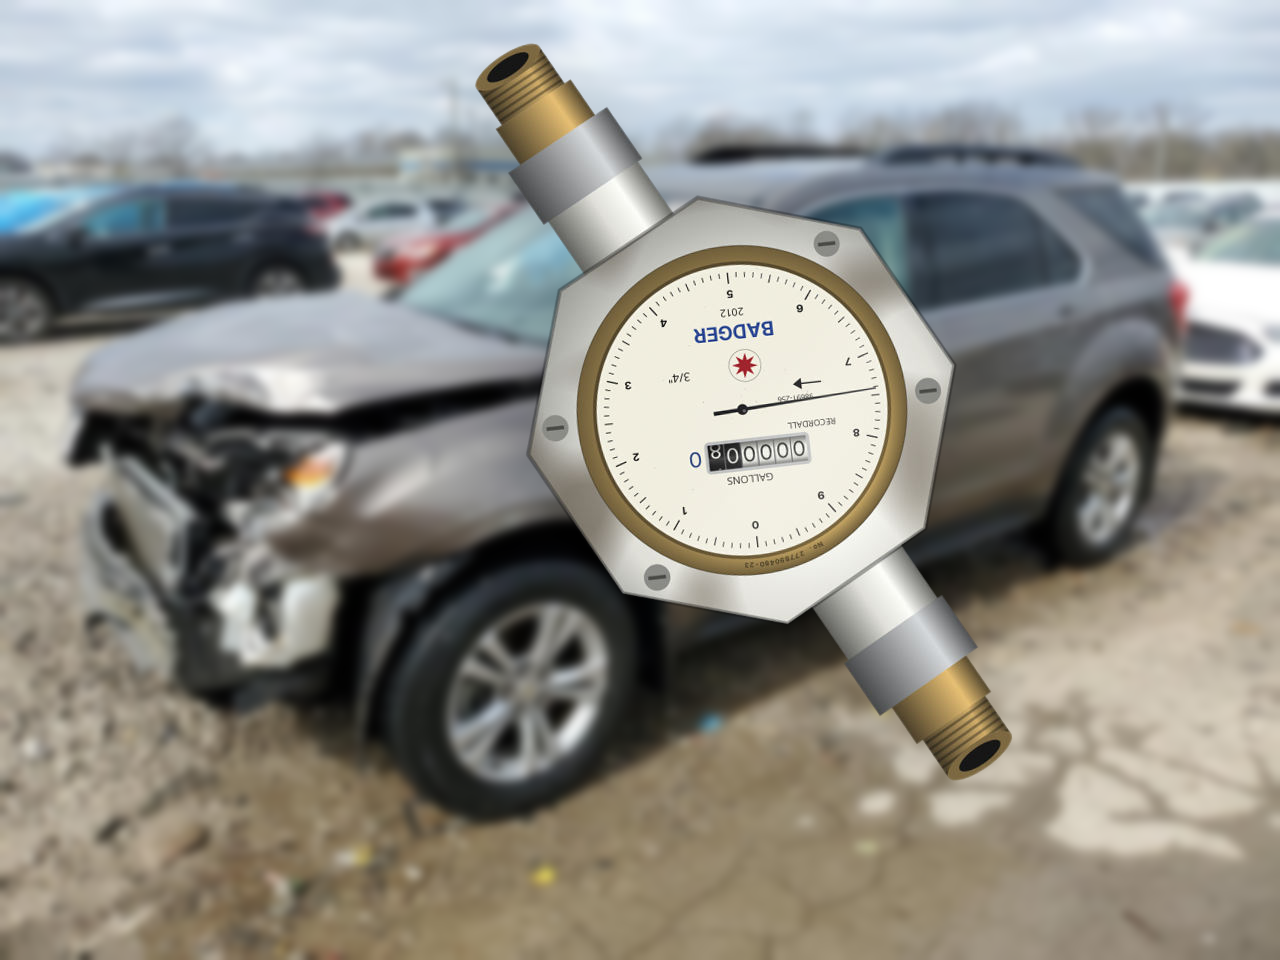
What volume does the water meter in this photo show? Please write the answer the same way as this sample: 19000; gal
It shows 77.4; gal
